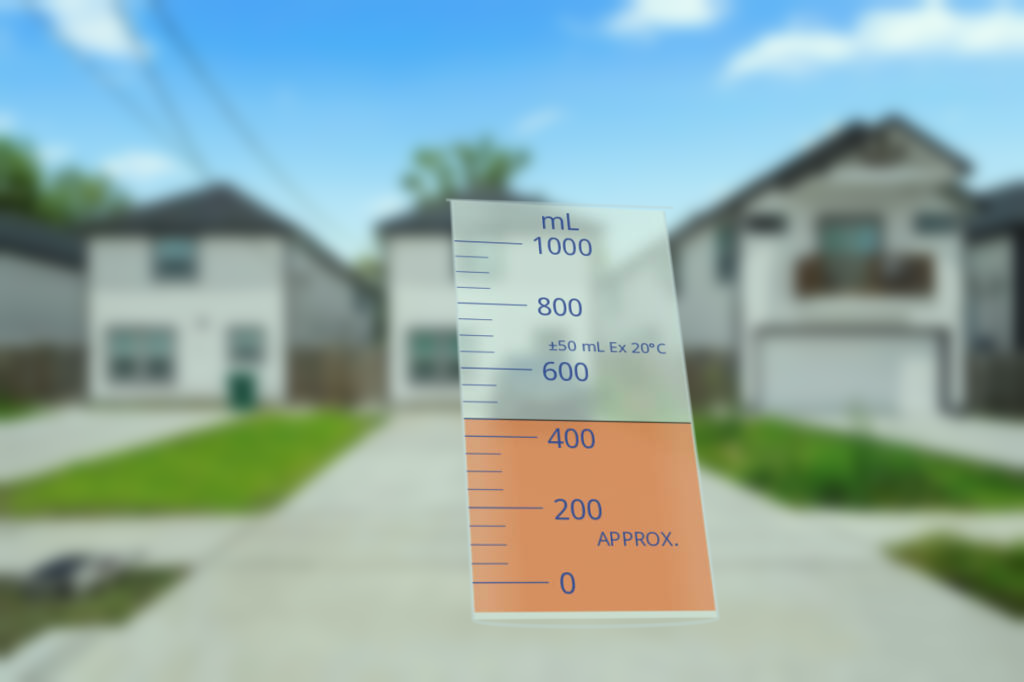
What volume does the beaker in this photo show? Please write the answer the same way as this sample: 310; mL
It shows 450; mL
